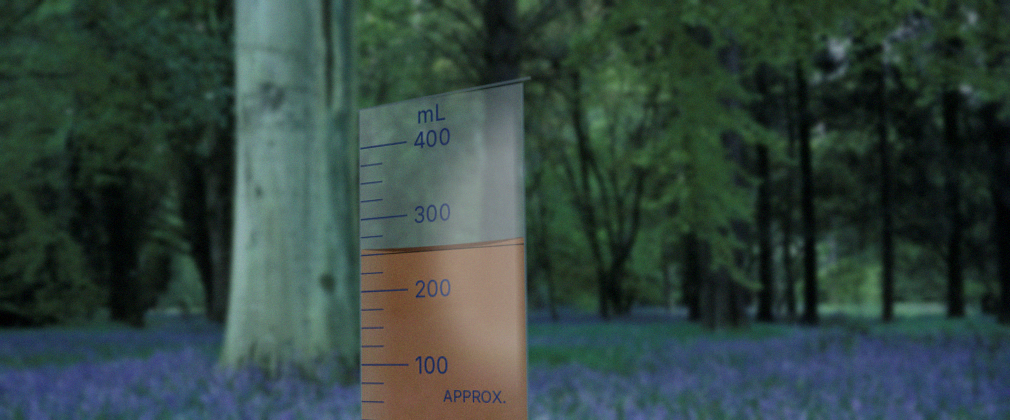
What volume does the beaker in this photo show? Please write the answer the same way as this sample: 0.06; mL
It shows 250; mL
